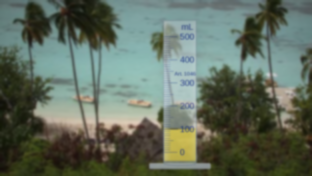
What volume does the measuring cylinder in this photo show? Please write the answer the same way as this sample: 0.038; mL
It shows 100; mL
